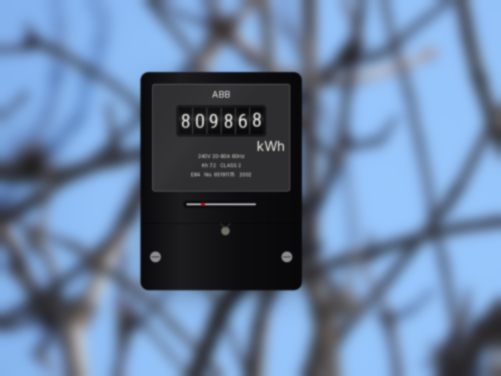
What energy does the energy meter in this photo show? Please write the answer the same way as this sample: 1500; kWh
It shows 809868; kWh
